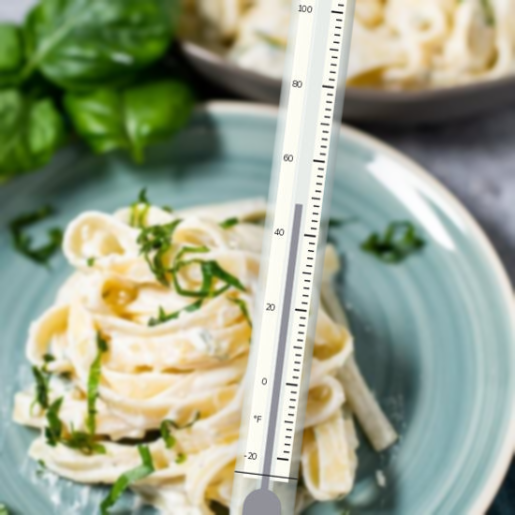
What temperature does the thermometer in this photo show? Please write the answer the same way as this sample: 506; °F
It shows 48; °F
